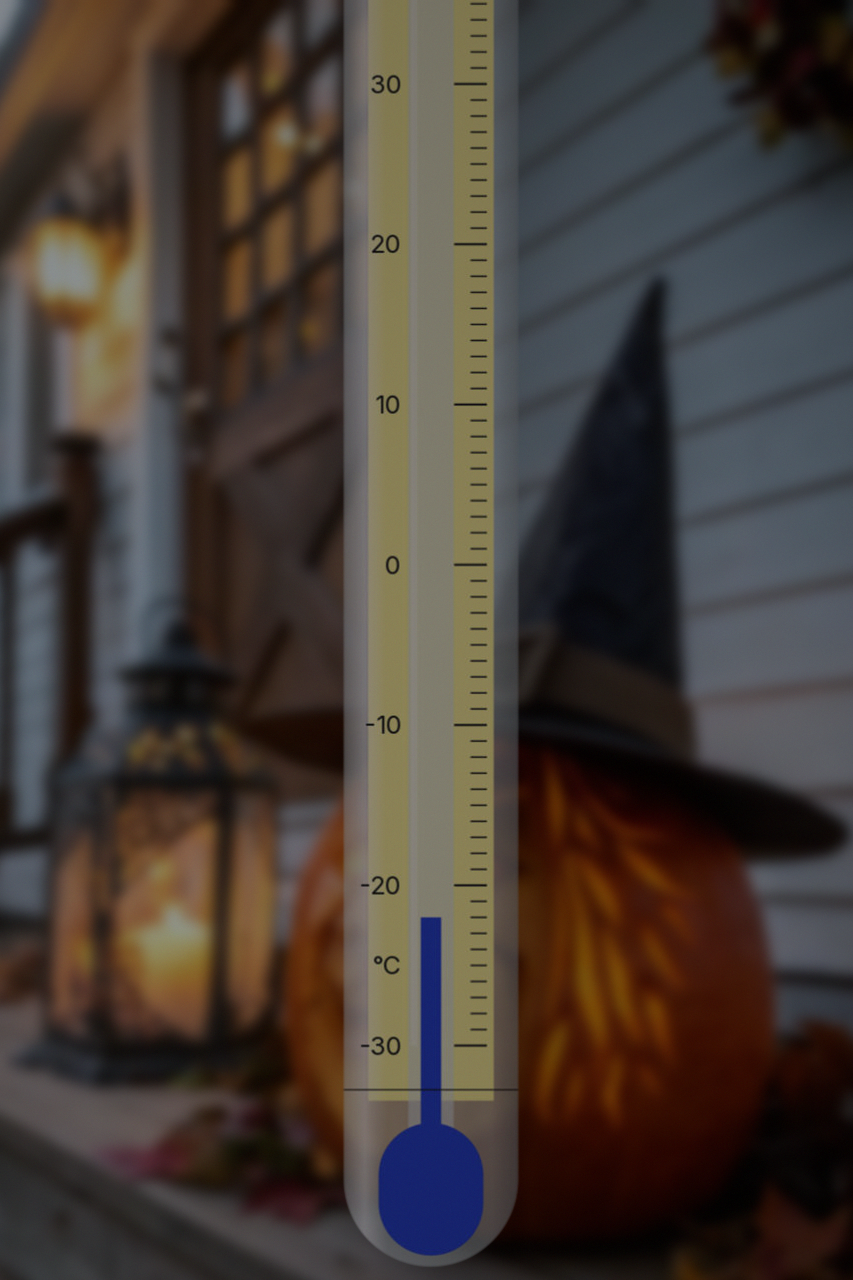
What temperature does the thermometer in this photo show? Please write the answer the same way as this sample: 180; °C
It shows -22; °C
